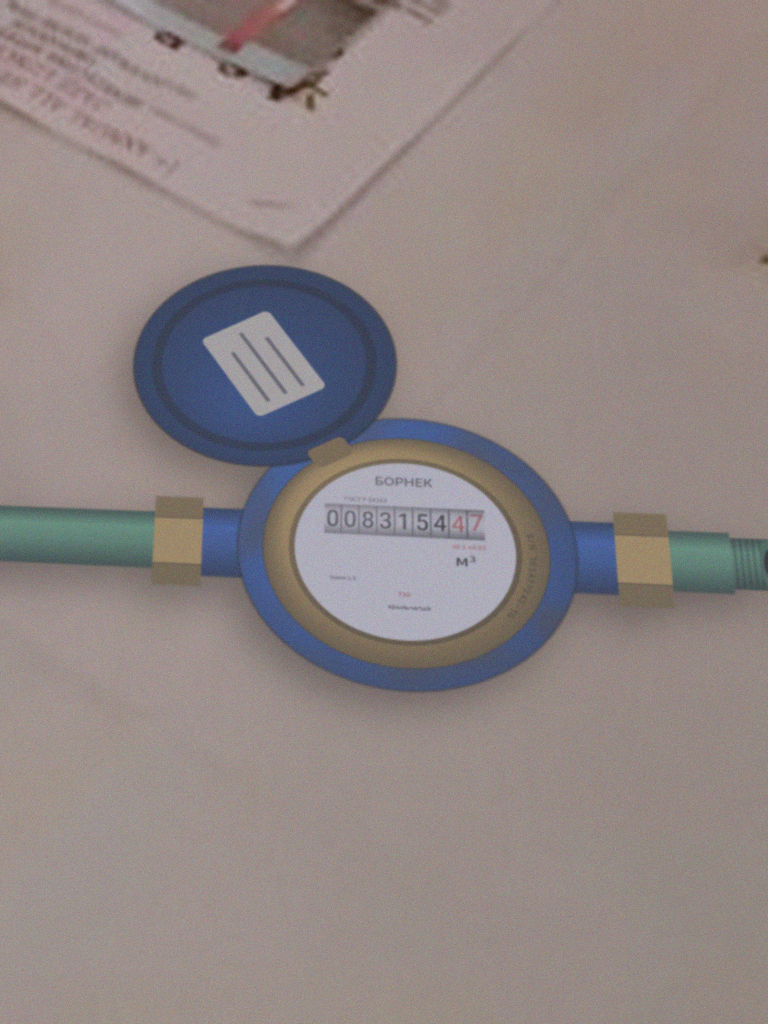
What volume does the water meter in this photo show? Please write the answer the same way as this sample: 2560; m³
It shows 83154.47; m³
